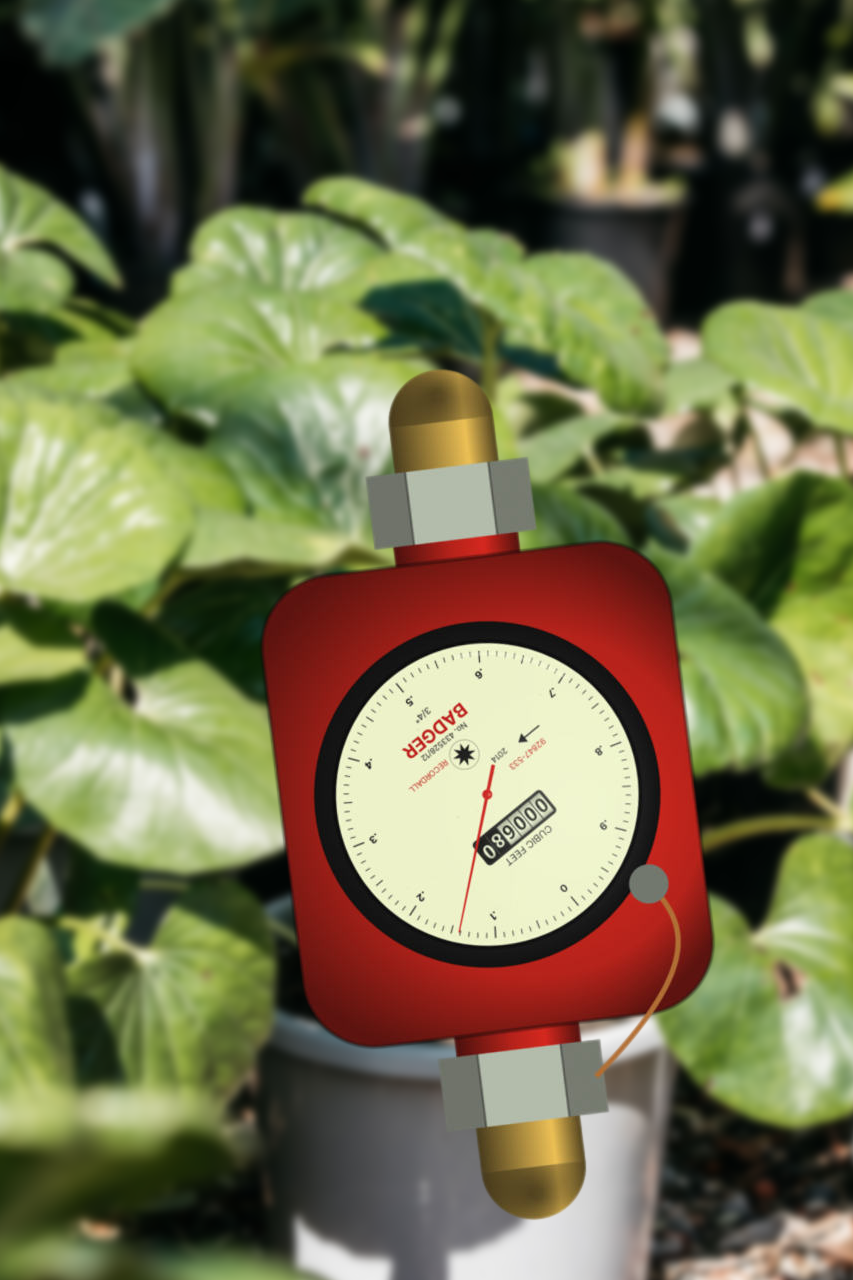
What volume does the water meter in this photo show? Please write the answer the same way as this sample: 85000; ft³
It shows 680.14; ft³
